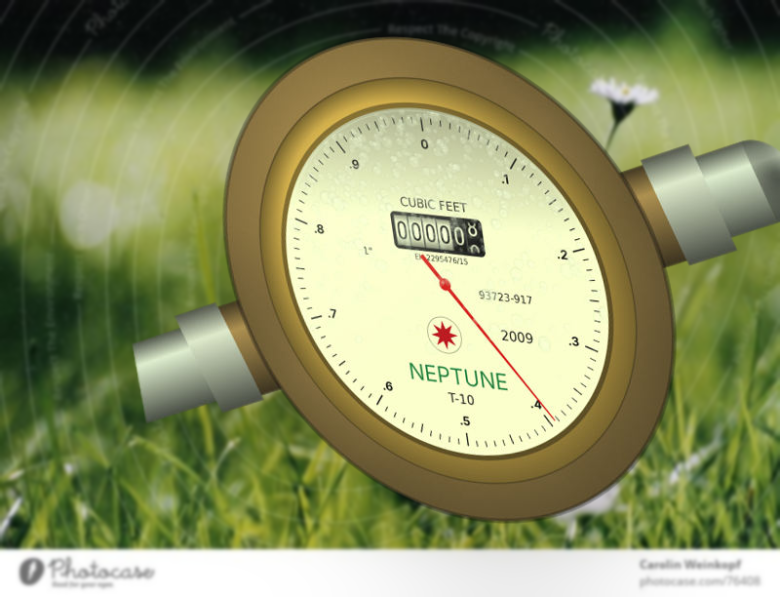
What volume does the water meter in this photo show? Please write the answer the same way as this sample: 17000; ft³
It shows 8.39; ft³
